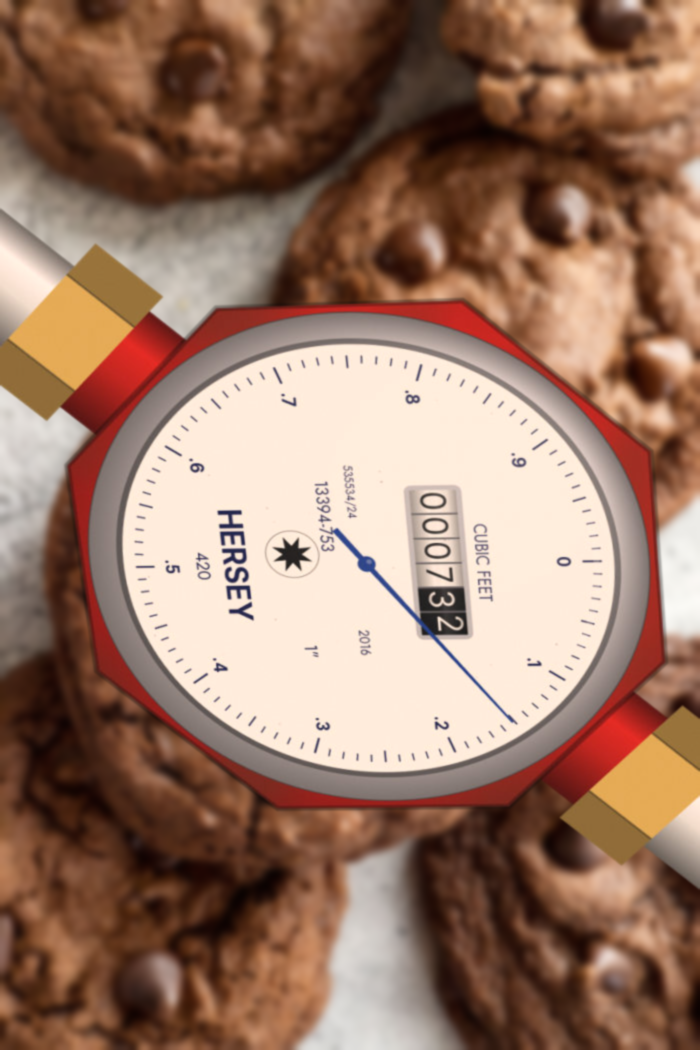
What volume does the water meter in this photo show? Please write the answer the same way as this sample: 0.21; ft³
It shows 732.15; ft³
